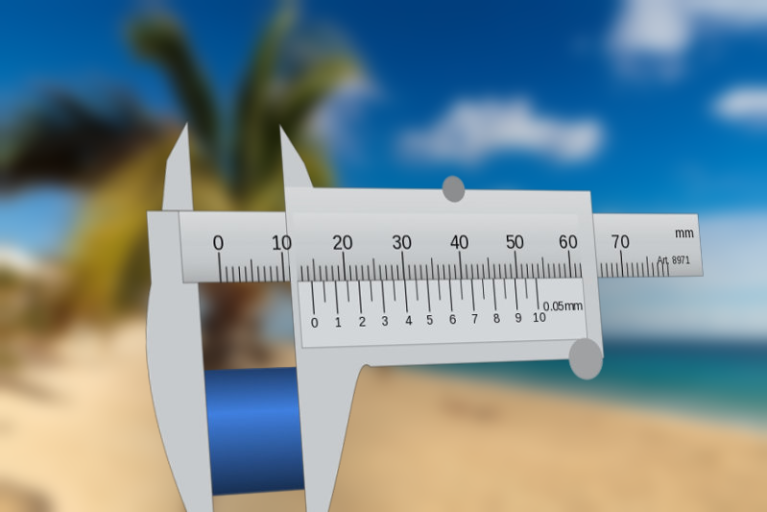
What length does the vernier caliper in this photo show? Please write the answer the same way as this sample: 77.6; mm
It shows 14.5; mm
